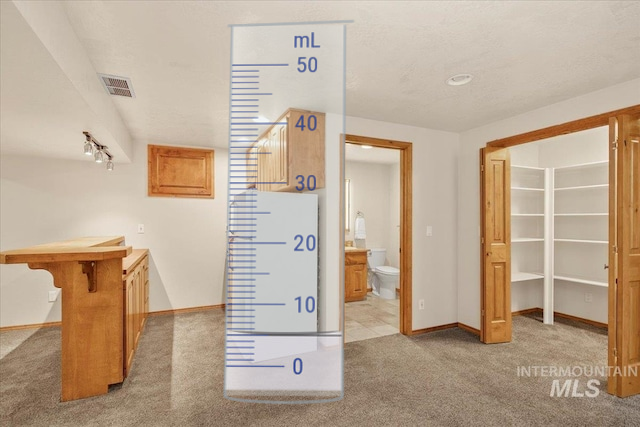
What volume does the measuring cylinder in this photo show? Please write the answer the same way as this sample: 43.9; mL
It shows 5; mL
